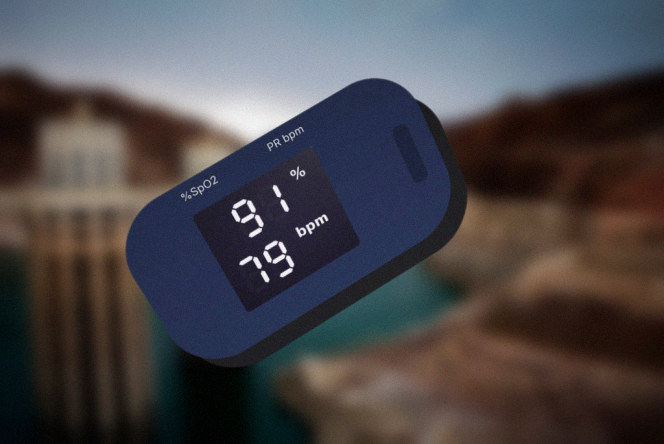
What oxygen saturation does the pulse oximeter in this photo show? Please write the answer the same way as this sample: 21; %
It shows 91; %
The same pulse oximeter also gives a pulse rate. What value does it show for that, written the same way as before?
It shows 79; bpm
